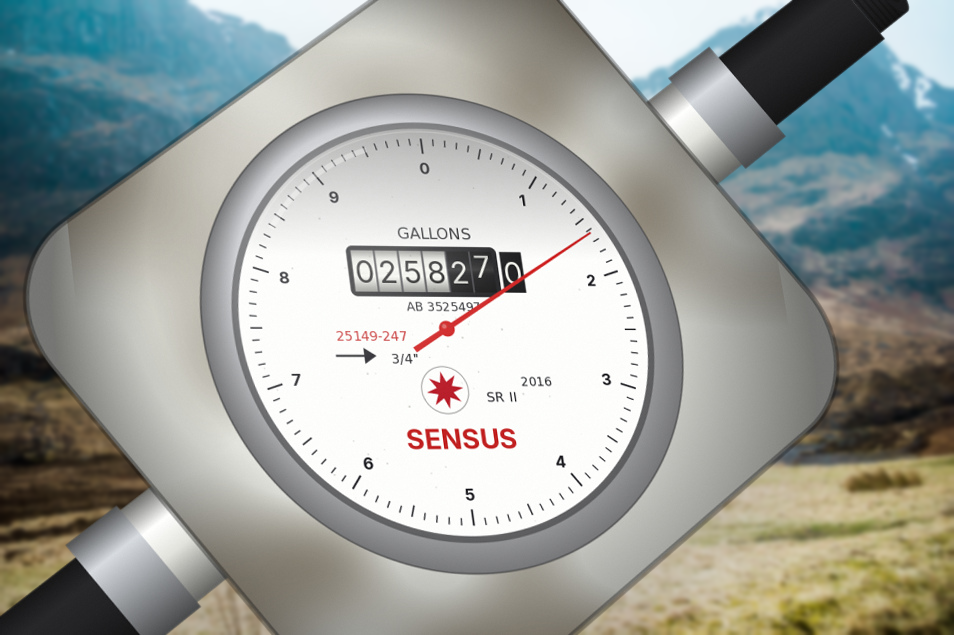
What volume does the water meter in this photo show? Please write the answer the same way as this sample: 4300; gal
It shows 258271.6; gal
